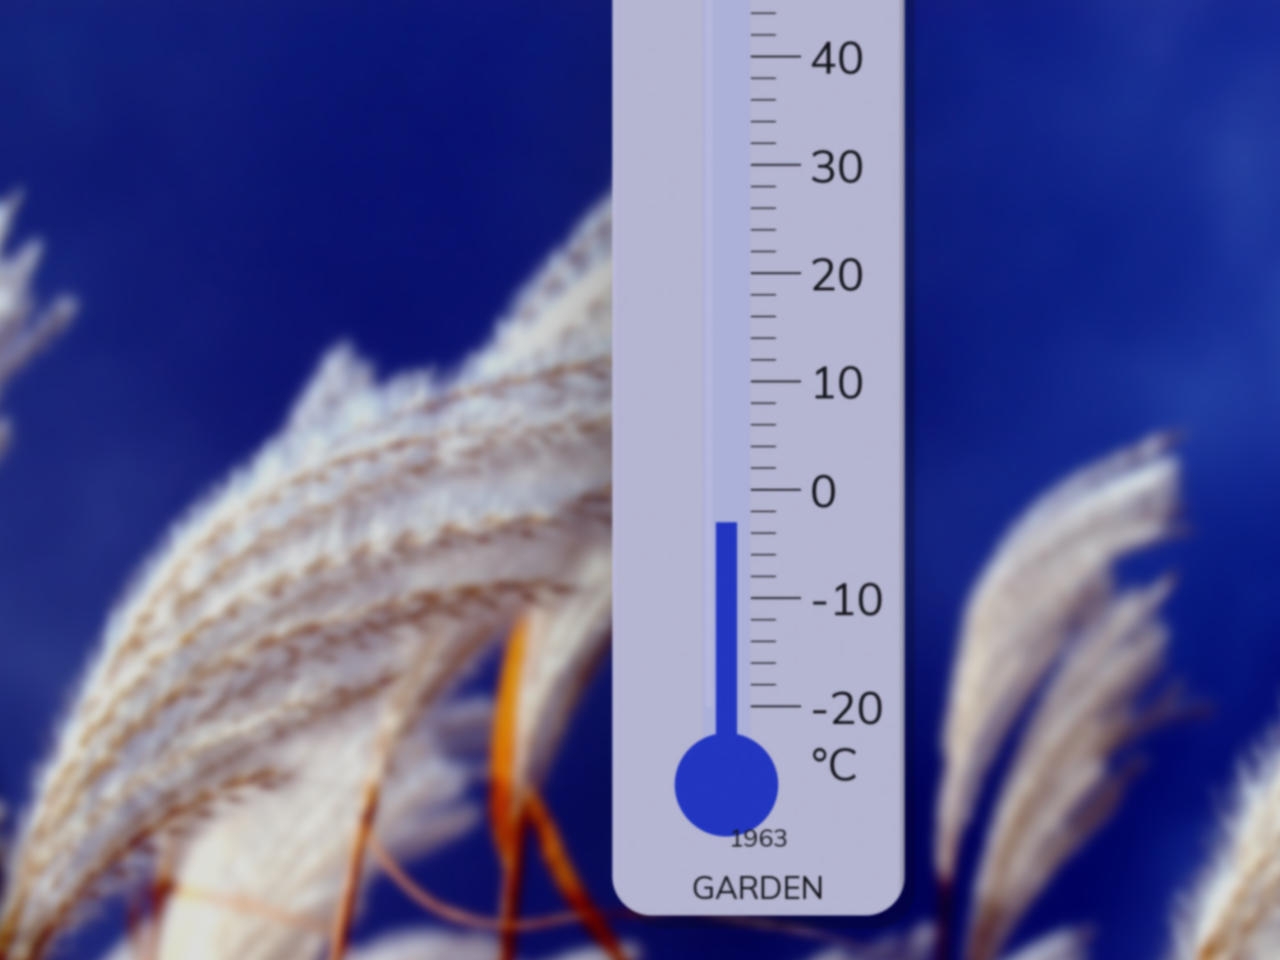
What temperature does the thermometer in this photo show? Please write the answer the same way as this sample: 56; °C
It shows -3; °C
